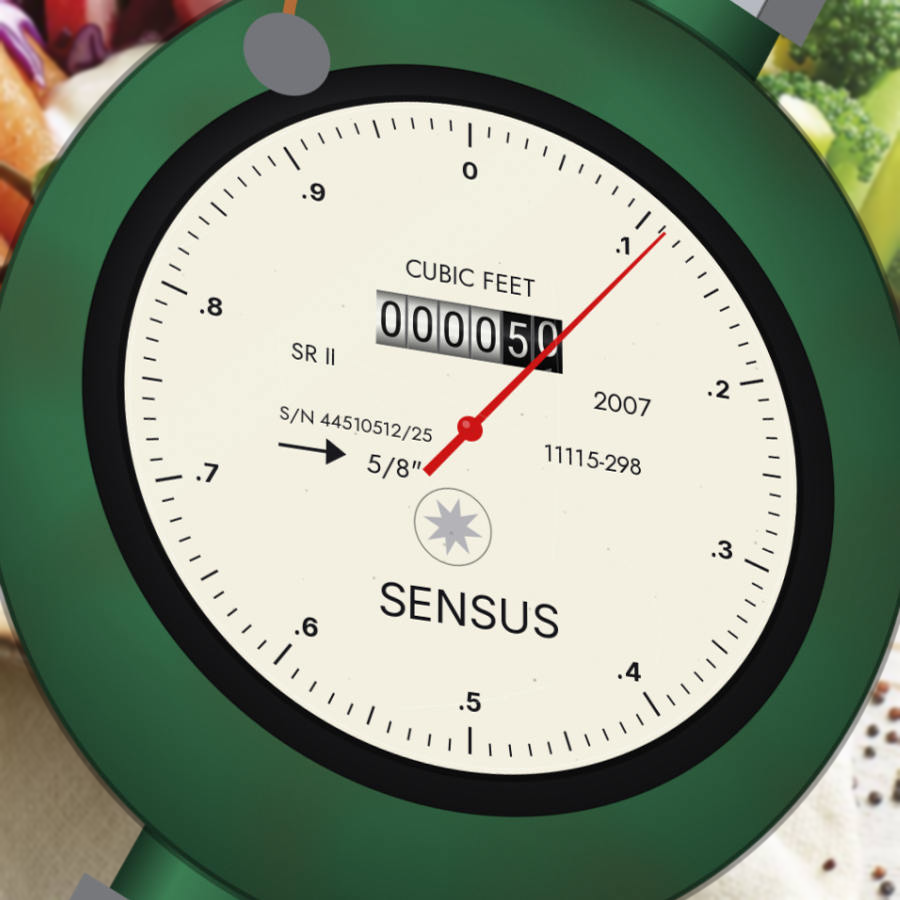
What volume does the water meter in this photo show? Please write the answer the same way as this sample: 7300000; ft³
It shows 50.11; ft³
